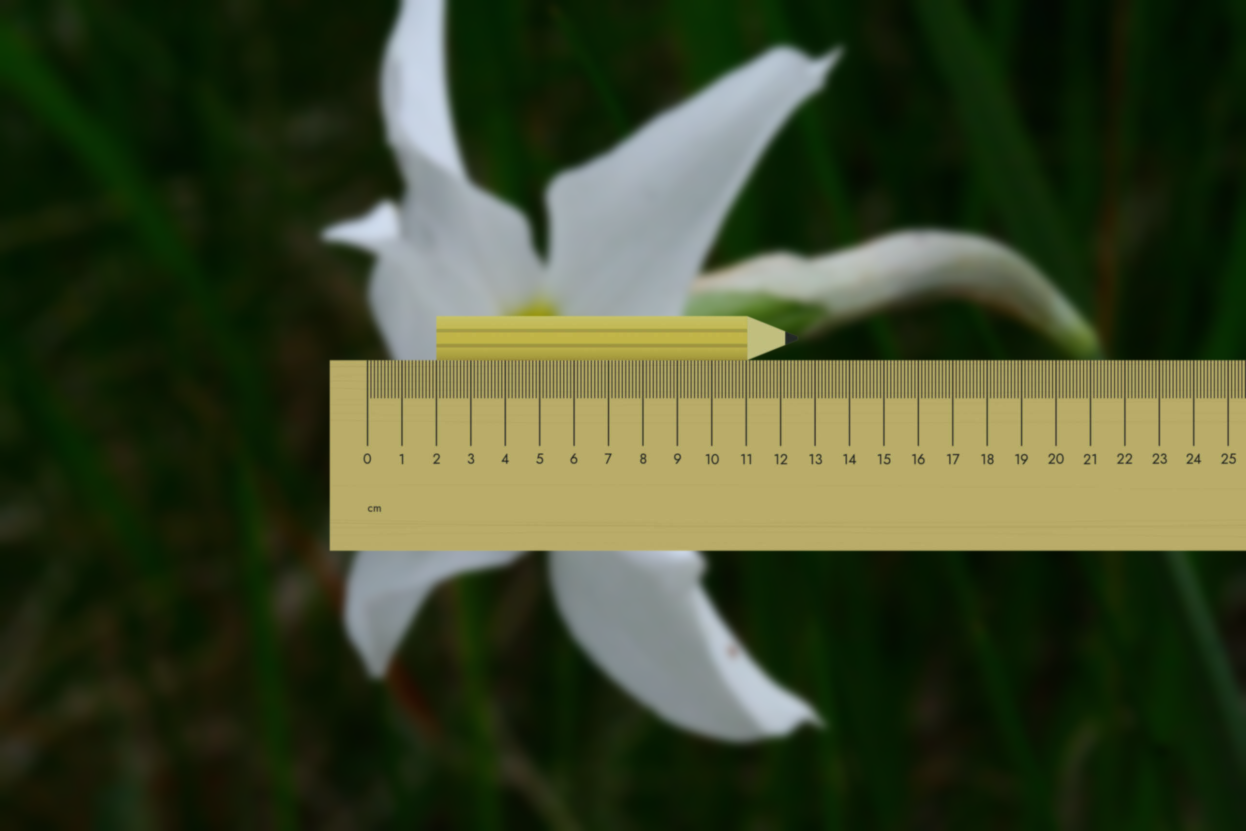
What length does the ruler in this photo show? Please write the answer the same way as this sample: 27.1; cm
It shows 10.5; cm
